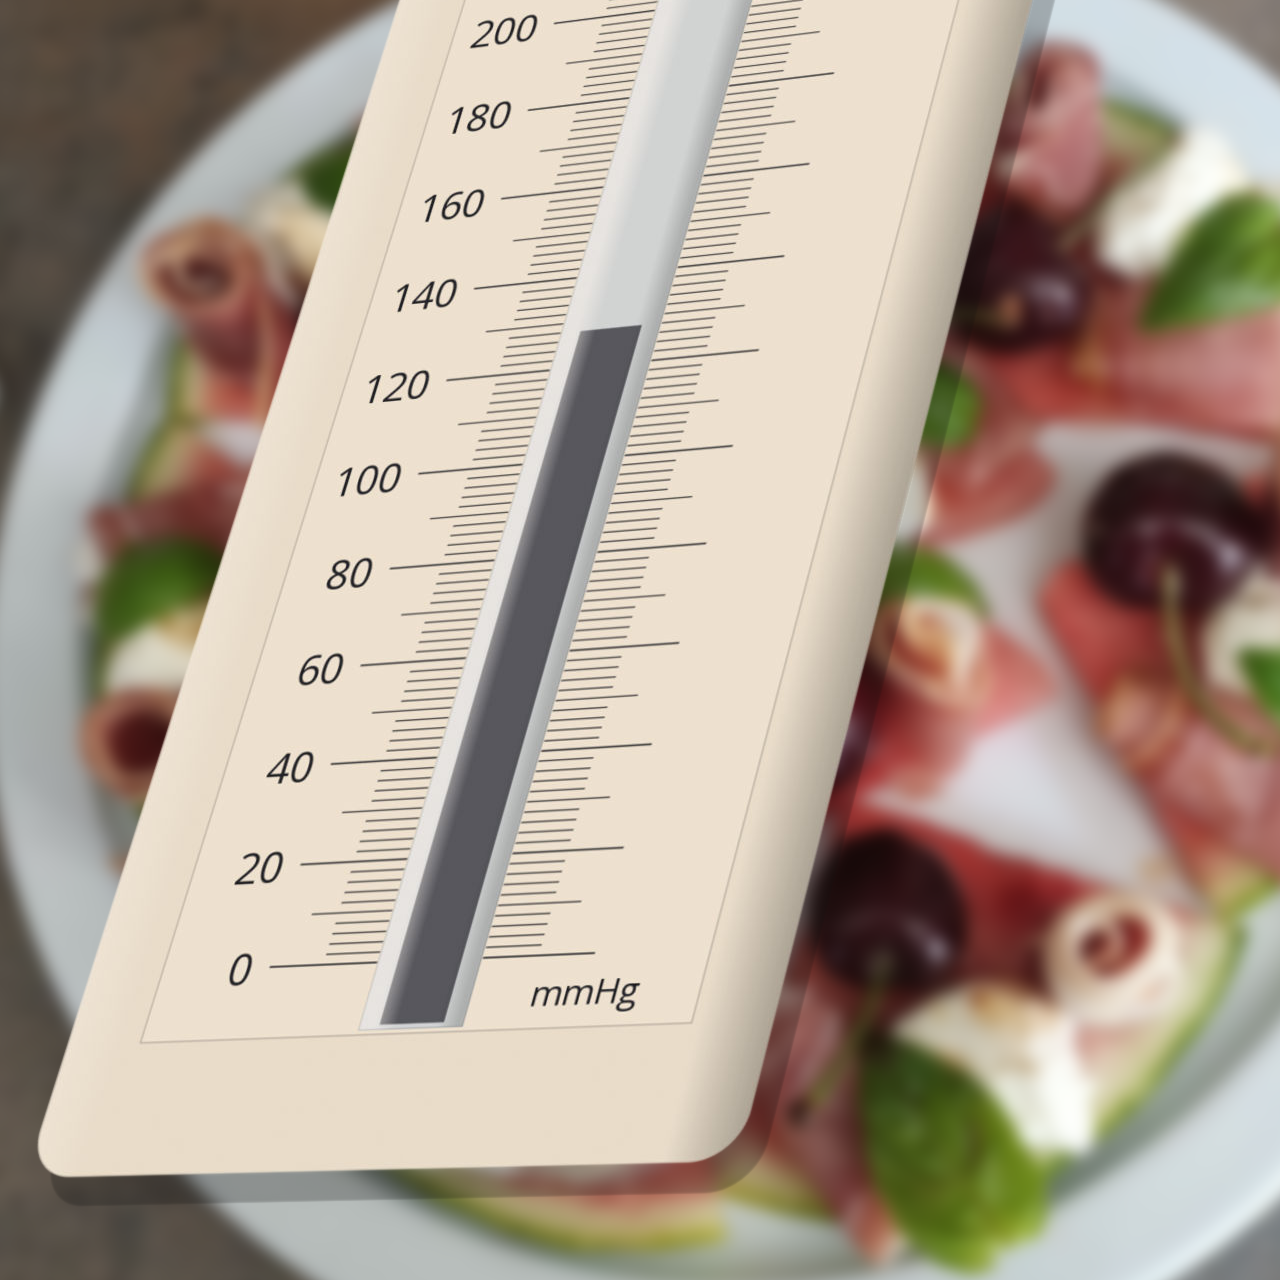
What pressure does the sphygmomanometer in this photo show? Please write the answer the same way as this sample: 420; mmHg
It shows 128; mmHg
